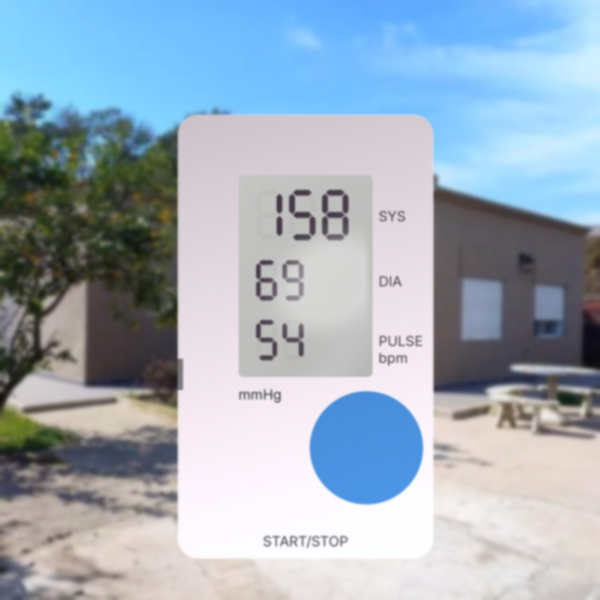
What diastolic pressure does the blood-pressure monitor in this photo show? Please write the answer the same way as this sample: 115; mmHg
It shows 69; mmHg
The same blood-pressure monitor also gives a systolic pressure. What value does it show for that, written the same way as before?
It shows 158; mmHg
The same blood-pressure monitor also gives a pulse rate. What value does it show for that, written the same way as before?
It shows 54; bpm
